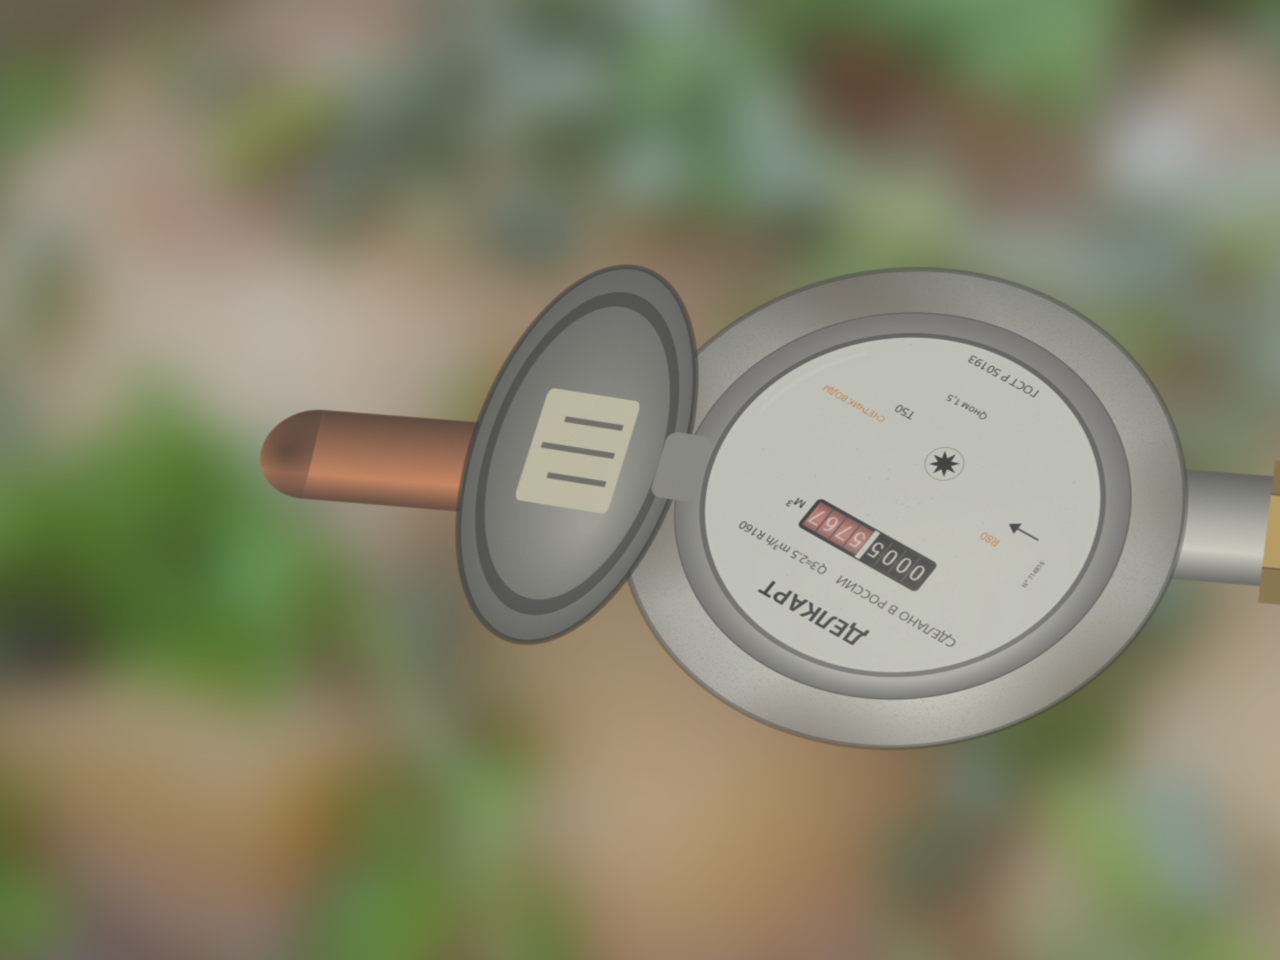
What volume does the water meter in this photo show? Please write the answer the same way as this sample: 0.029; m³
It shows 5.5767; m³
